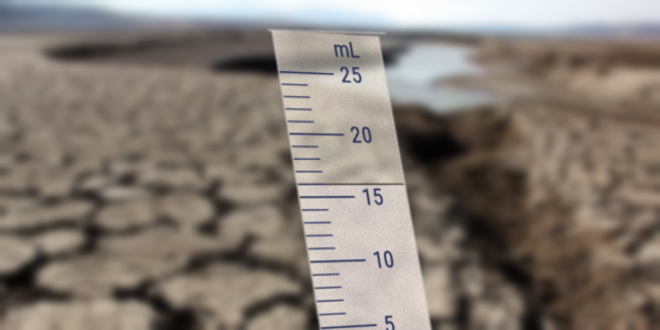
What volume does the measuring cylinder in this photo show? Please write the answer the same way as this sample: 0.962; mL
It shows 16; mL
